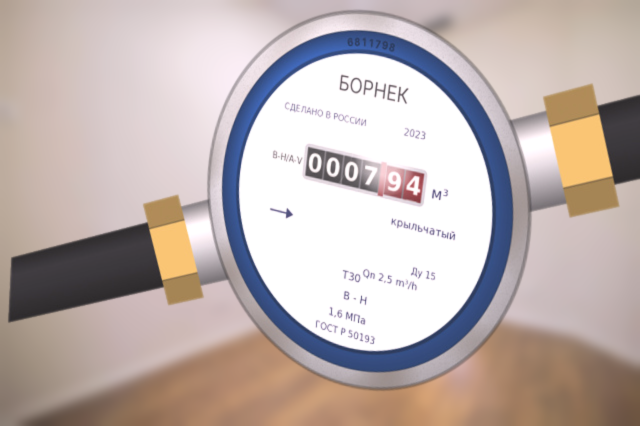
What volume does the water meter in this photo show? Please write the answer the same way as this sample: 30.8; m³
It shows 7.94; m³
